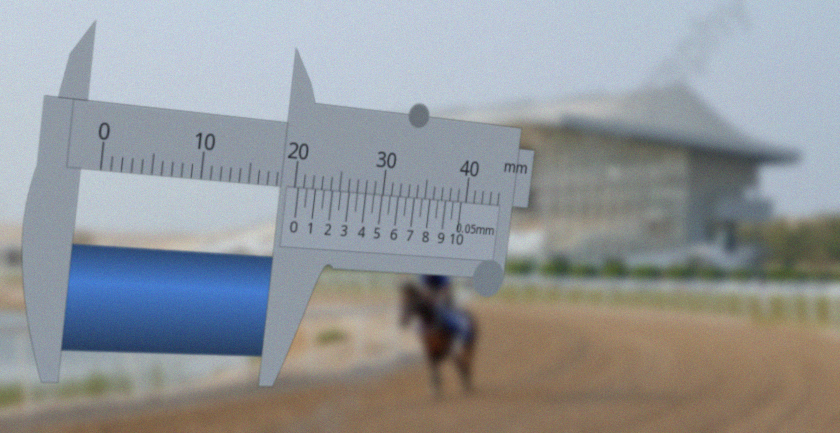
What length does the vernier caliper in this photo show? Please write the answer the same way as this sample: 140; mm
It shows 20.4; mm
